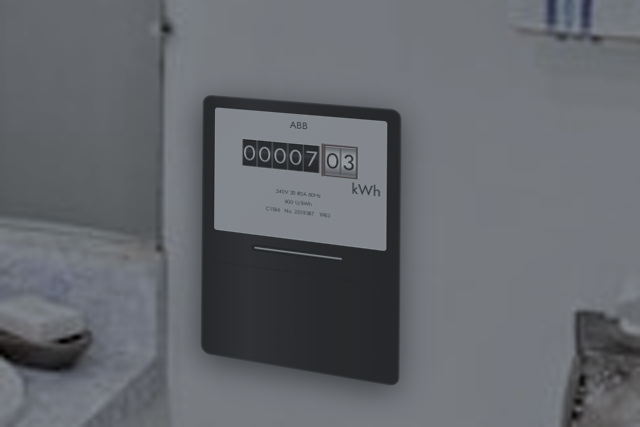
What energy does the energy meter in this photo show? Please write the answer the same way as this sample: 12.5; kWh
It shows 7.03; kWh
